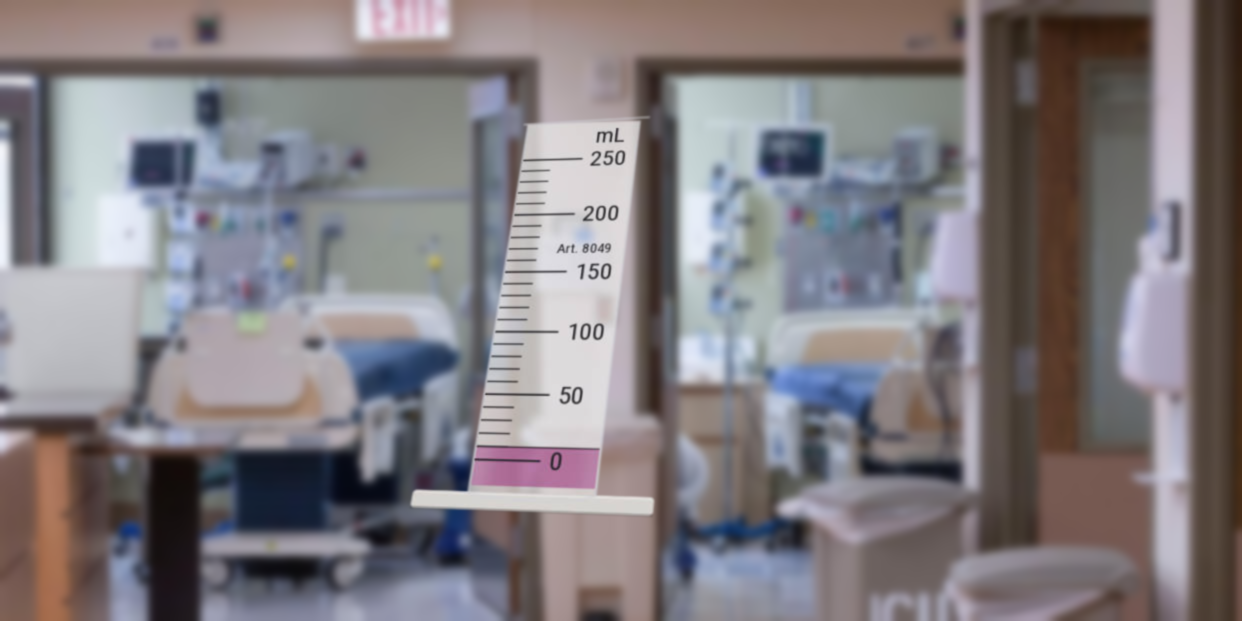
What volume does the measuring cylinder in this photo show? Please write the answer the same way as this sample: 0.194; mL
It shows 10; mL
